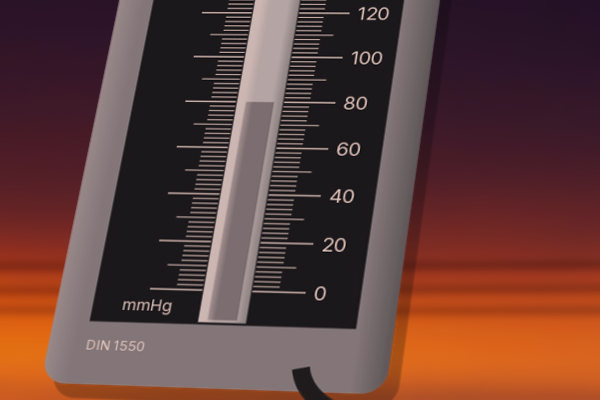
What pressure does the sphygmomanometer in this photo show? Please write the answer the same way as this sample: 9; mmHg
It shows 80; mmHg
